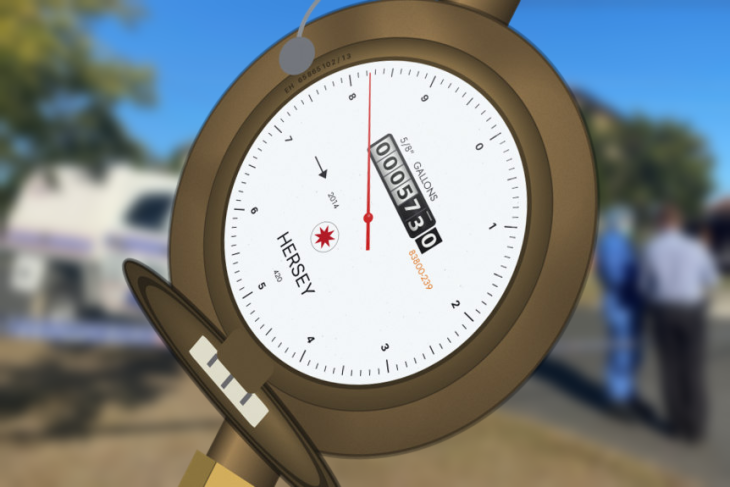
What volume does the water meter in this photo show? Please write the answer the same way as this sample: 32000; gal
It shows 5728.2; gal
